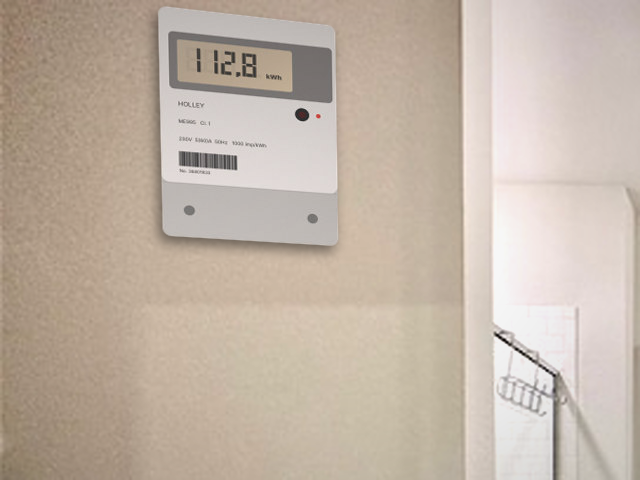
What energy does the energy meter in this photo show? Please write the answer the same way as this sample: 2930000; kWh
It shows 112.8; kWh
